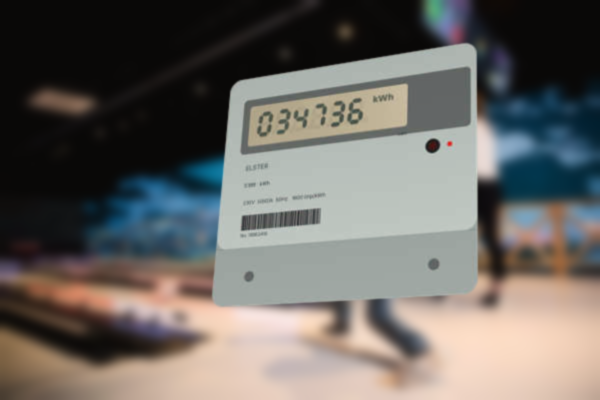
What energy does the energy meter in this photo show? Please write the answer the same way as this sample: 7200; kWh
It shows 34736; kWh
